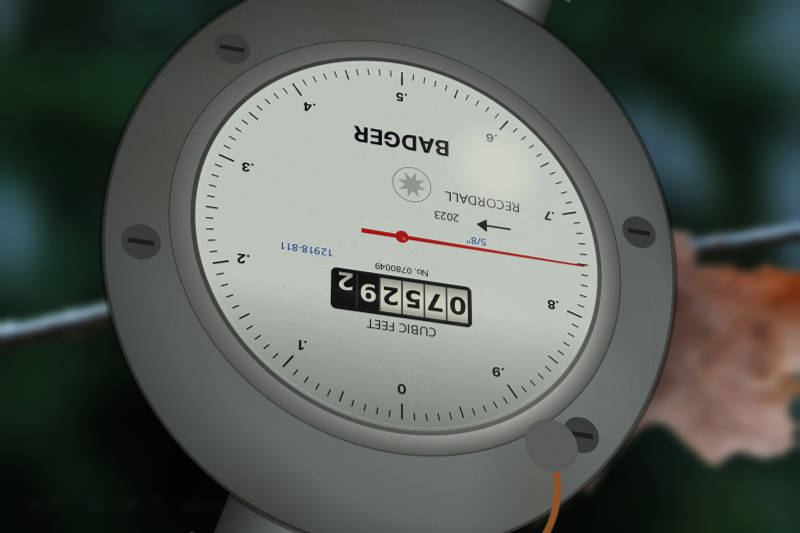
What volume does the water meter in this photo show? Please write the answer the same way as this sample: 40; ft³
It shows 75291.75; ft³
